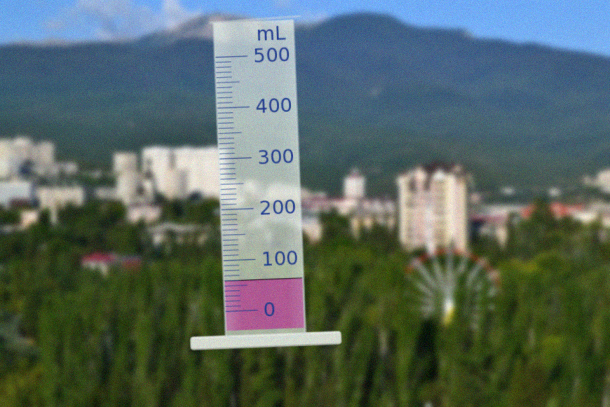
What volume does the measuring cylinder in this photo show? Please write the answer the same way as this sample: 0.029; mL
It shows 60; mL
